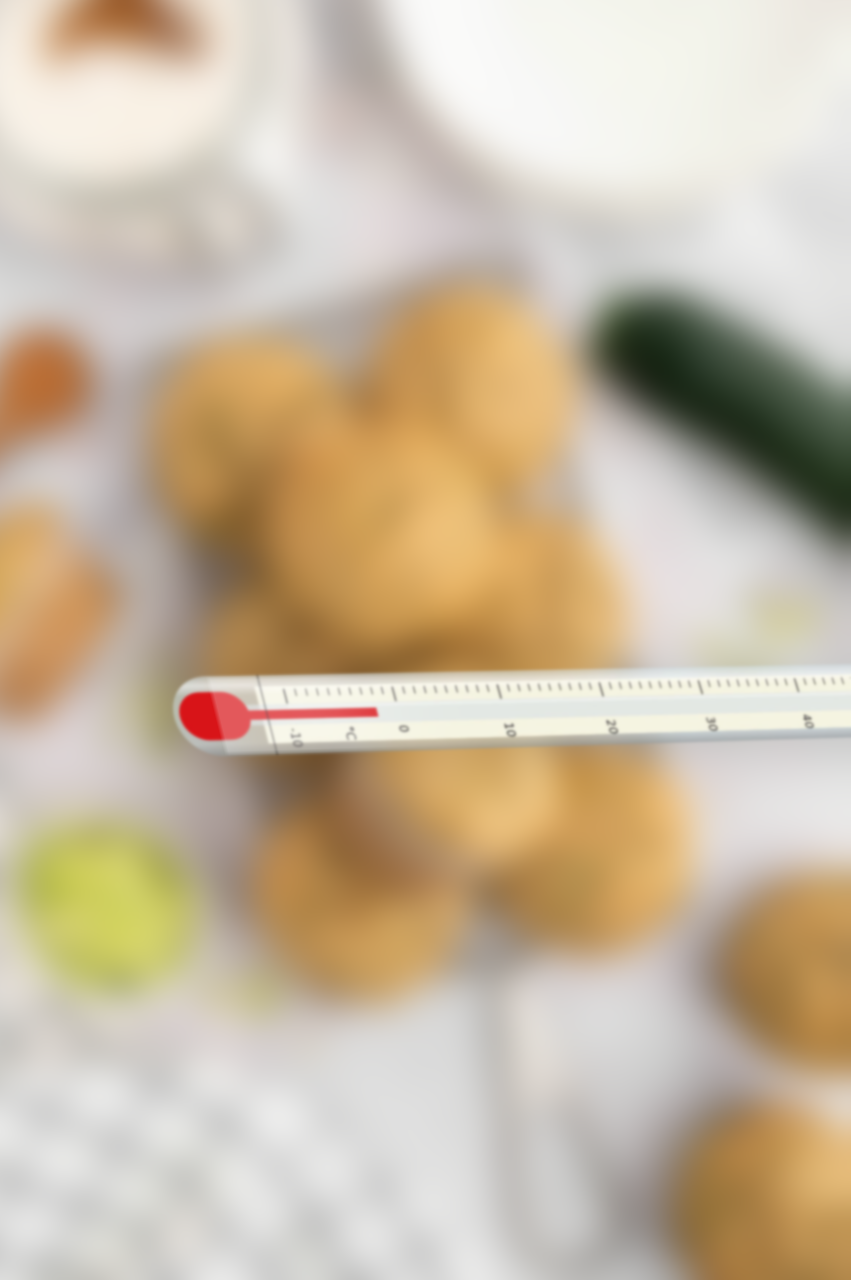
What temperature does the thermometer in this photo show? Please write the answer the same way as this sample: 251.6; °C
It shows -2; °C
